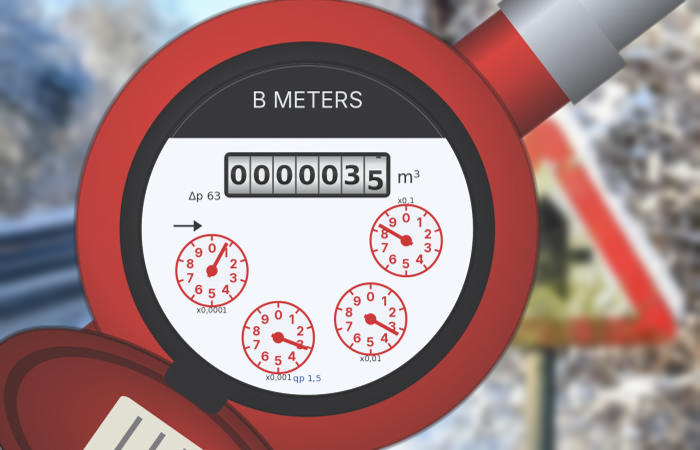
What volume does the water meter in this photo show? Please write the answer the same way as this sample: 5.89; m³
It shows 34.8330; m³
